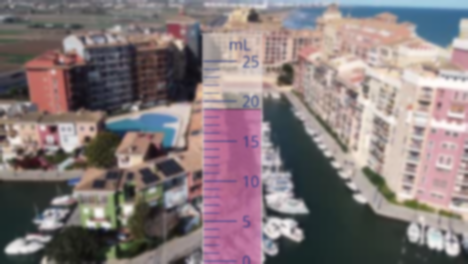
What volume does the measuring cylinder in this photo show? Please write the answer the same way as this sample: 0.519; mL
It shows 19; mL
